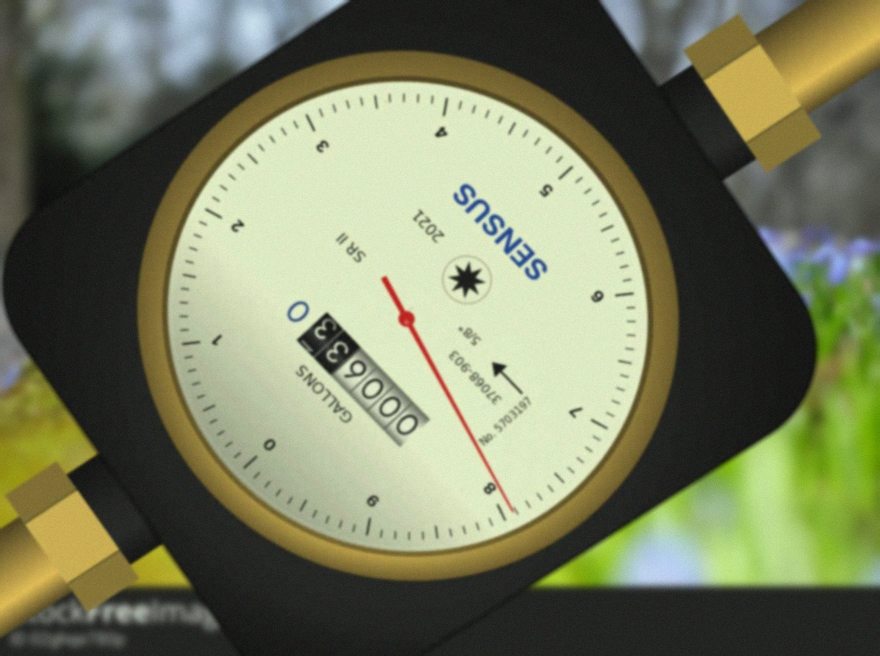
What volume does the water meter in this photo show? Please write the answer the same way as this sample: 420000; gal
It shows 6327.9; gal
